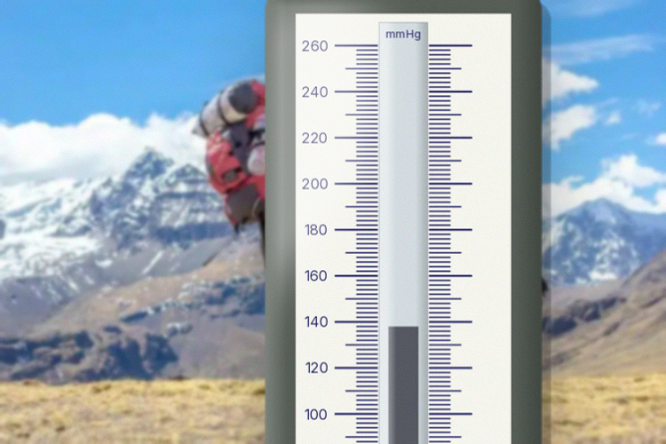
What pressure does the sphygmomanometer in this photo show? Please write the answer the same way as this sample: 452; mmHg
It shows 138; mmHg
